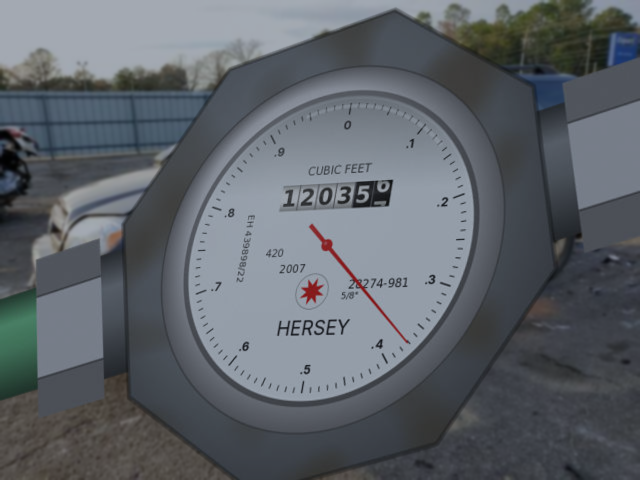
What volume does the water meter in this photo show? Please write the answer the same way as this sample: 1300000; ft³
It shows 120356.37; ft³
